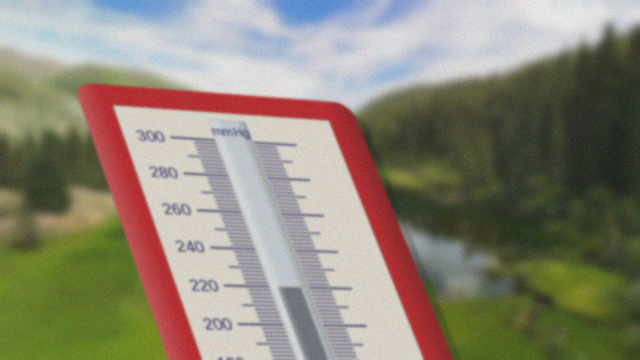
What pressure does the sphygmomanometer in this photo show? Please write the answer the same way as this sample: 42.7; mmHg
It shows 220; mmHg
